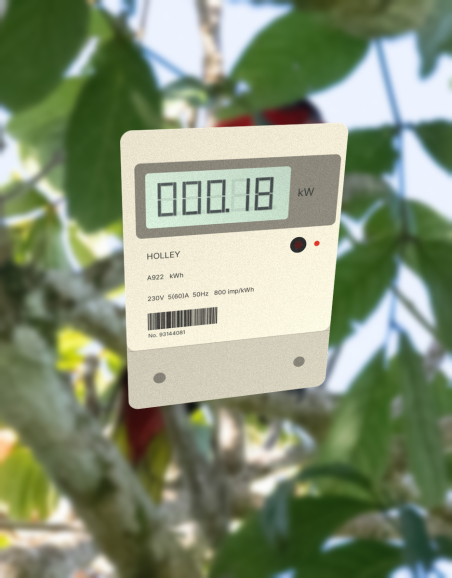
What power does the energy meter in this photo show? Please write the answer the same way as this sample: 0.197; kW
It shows 0.18; kW
